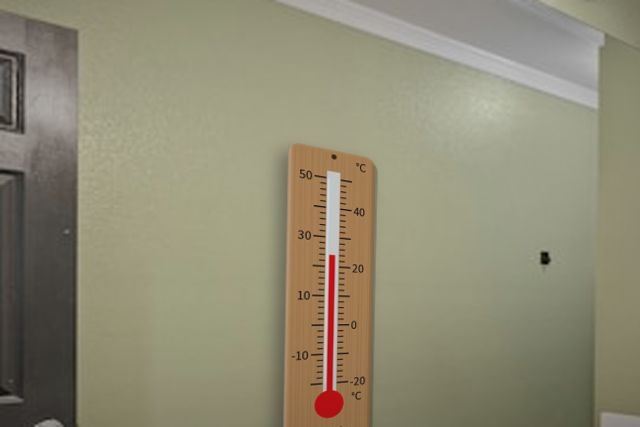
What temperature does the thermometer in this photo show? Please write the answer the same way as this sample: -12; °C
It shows 24; °C
